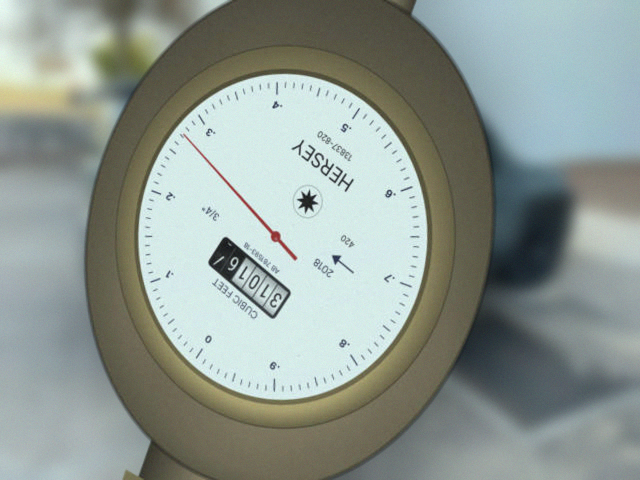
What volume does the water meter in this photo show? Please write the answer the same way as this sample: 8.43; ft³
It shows 310167.27; ft³
